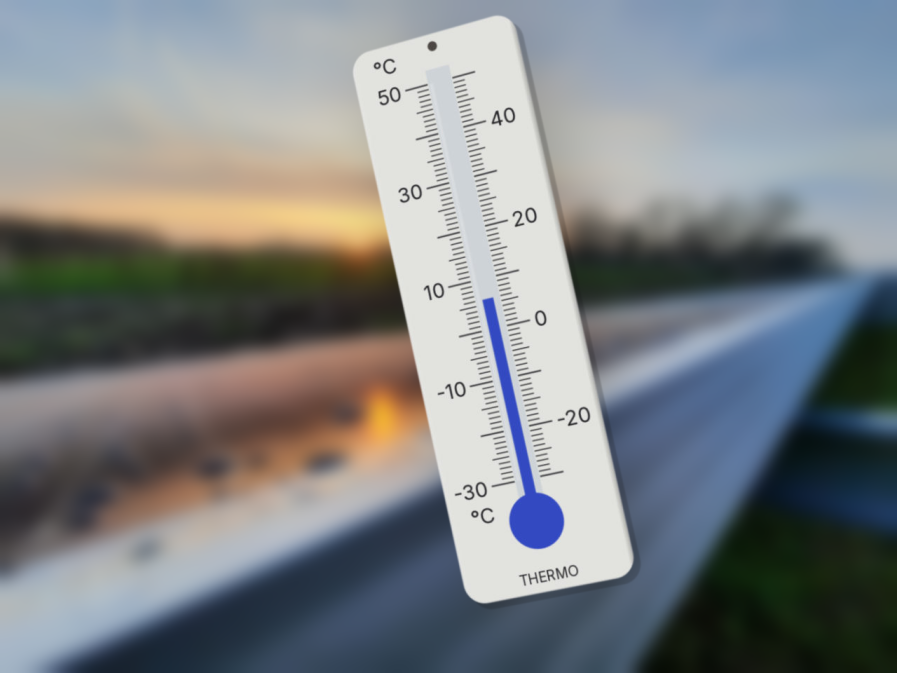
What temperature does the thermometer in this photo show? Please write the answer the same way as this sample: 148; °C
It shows 6; °C
